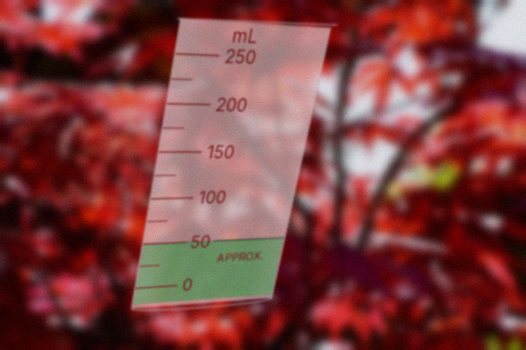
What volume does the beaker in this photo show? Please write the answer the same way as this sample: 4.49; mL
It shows 50; mL
